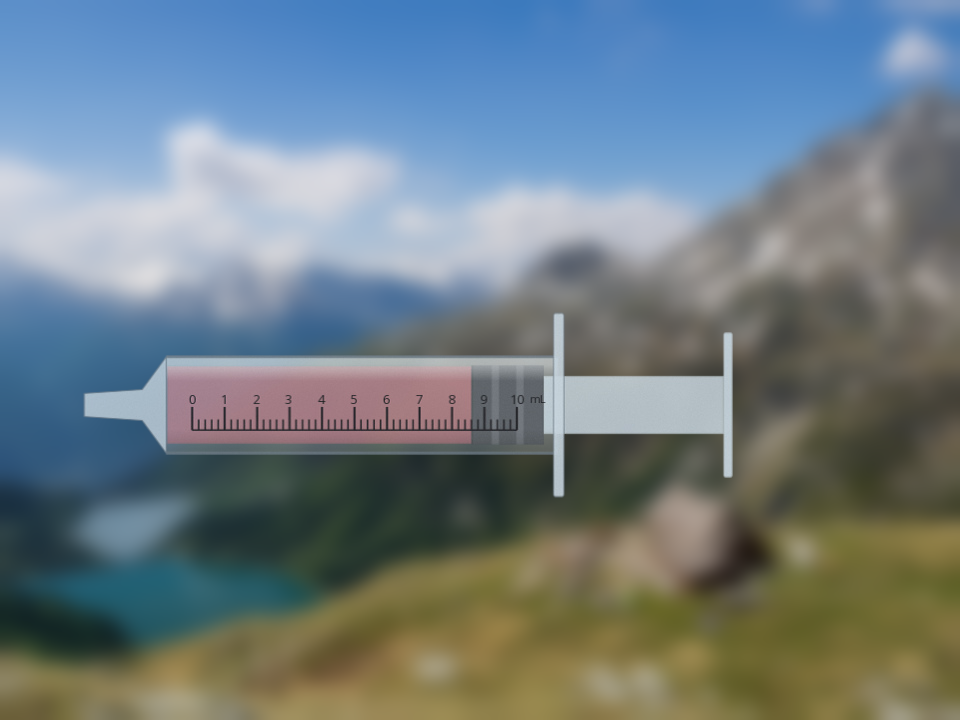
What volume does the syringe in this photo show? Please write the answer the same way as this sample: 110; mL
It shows 8.6; mL
